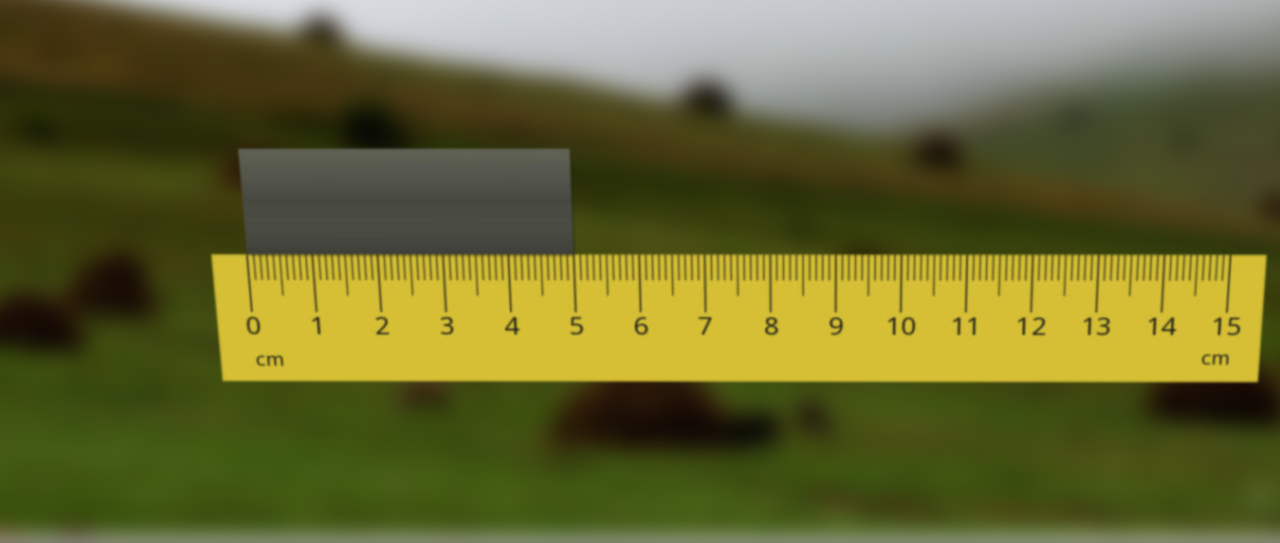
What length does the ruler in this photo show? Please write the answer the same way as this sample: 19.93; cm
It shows 5; cm
